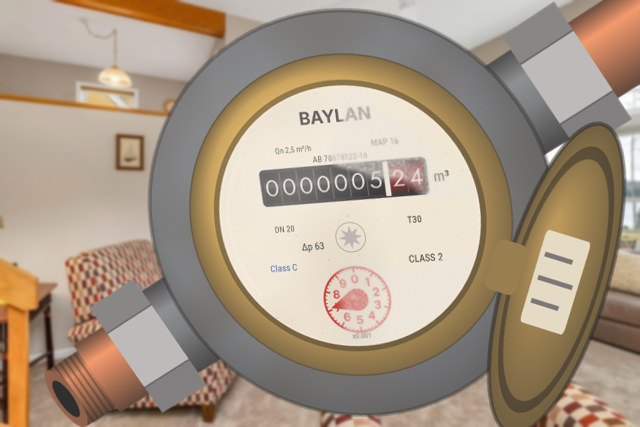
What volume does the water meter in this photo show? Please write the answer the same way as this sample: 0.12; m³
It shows 5.247; m³
